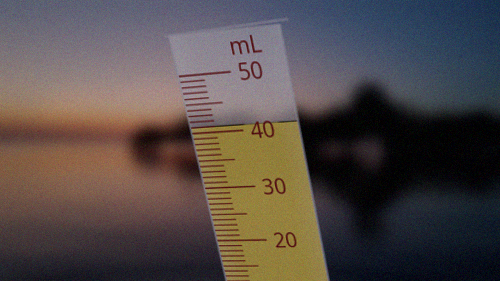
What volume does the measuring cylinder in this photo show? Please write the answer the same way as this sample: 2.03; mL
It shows 41; mL
